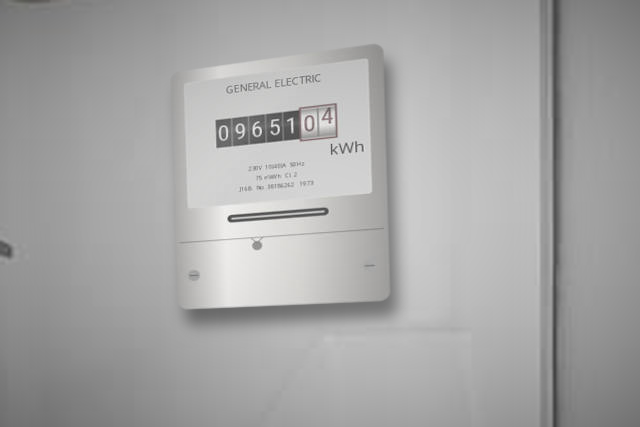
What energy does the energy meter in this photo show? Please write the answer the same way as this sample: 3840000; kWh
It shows 9651.04; kWh
